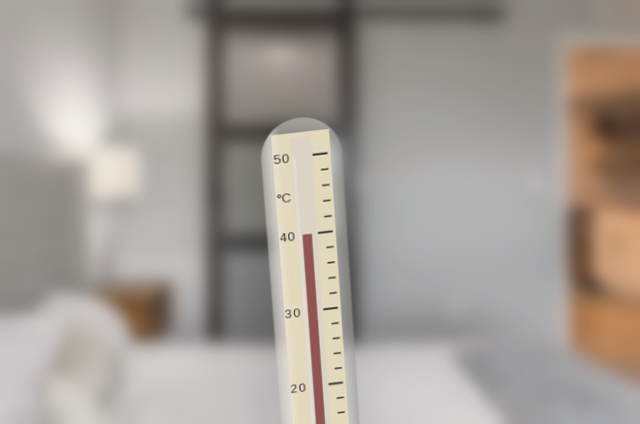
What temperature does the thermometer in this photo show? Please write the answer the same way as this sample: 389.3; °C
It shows 40; °C
